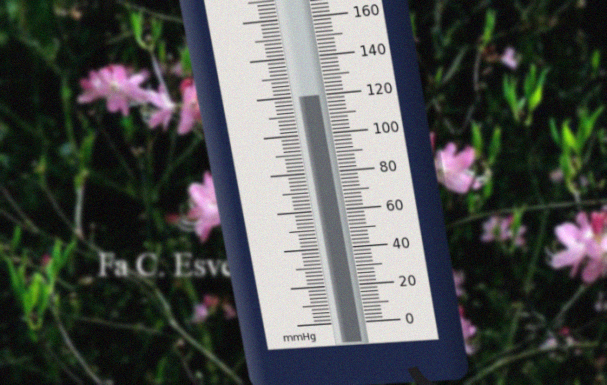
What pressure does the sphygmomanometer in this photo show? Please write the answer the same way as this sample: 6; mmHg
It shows 120; mmHg
